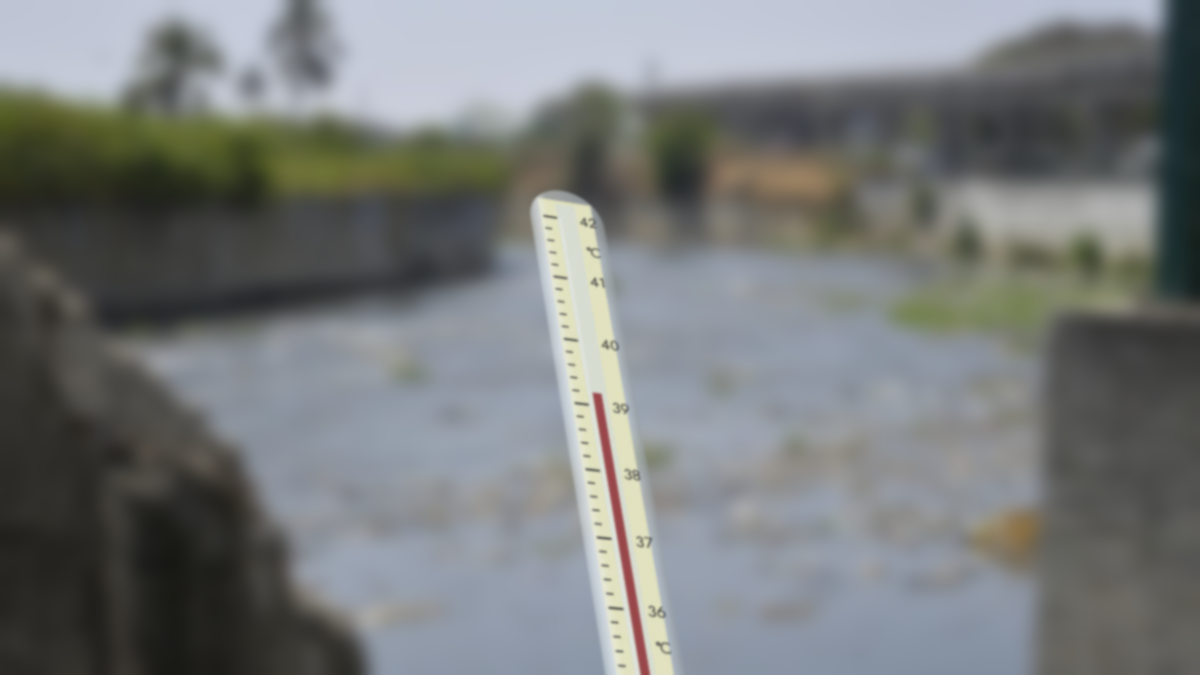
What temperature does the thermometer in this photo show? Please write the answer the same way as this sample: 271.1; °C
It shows 39.2; °C
